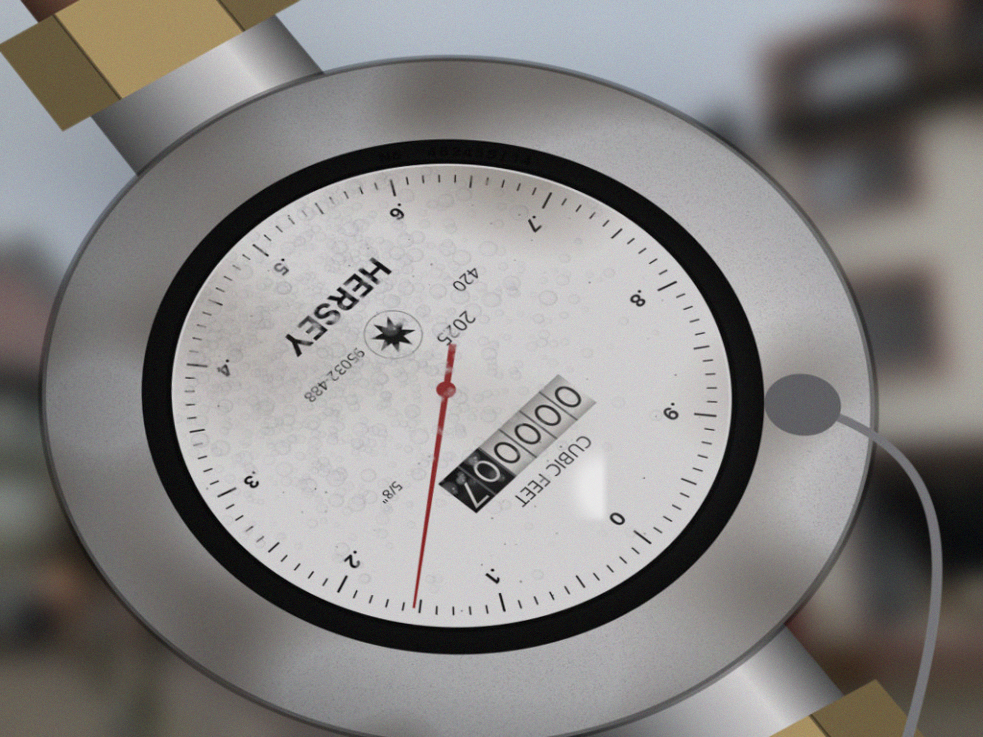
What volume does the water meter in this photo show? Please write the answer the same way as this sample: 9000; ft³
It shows 7.15; ft³
